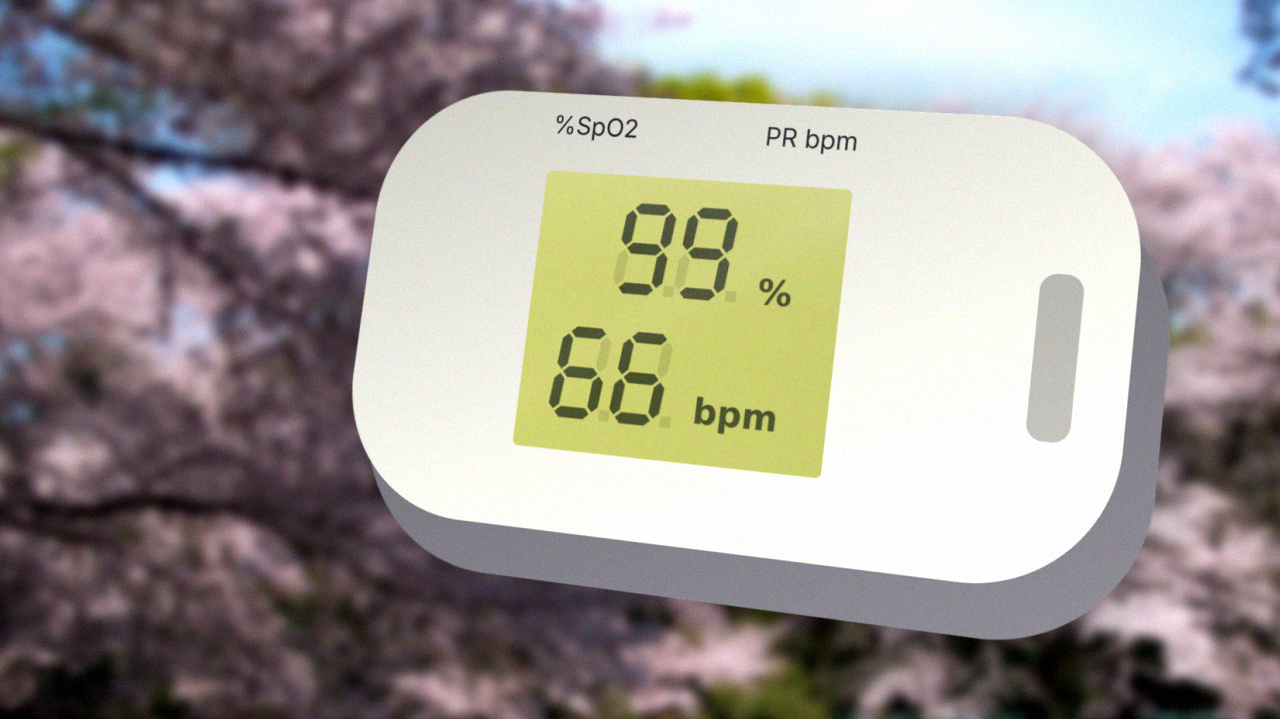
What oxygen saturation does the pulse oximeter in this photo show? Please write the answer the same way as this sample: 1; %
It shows 99; %
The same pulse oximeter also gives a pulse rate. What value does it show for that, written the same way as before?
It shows 66; bpm
